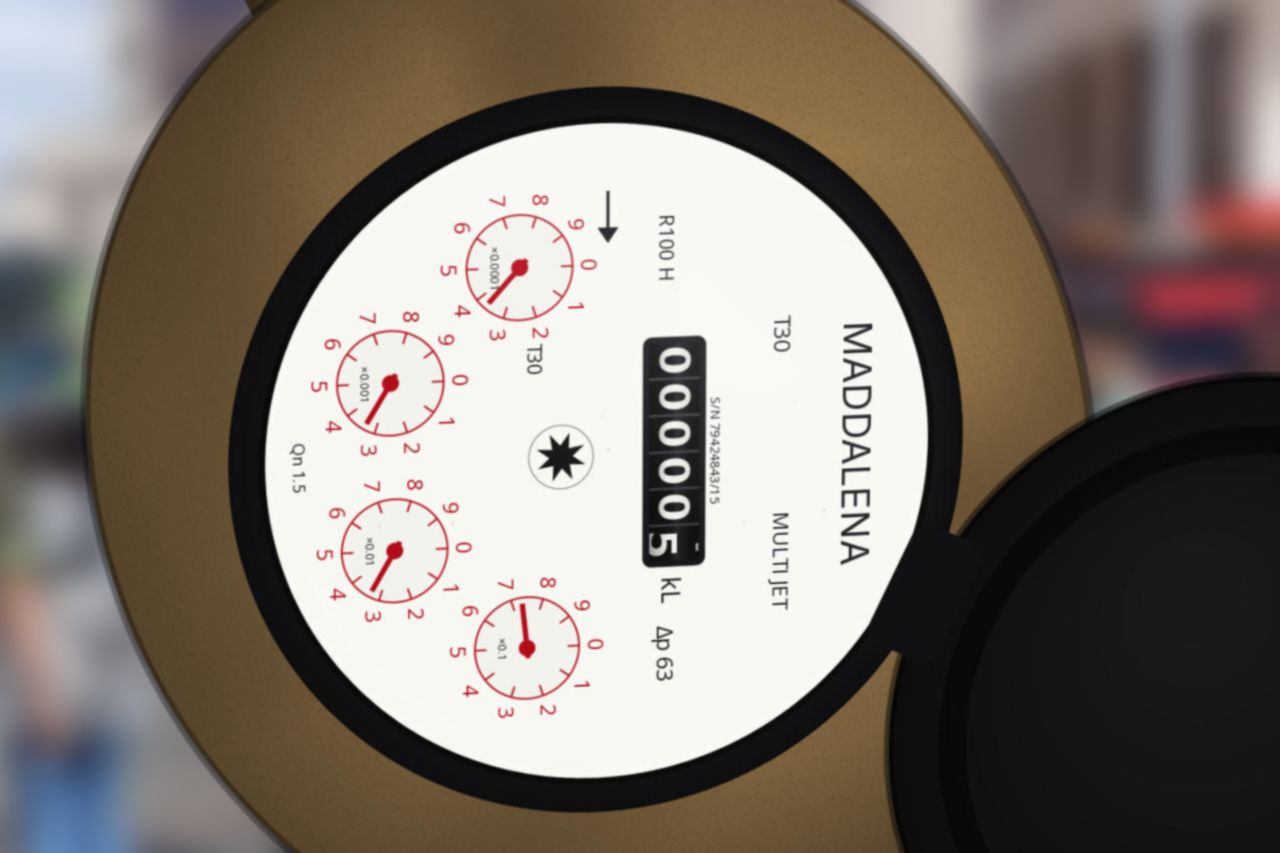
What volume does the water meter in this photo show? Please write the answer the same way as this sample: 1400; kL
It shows 4.7333; kL
